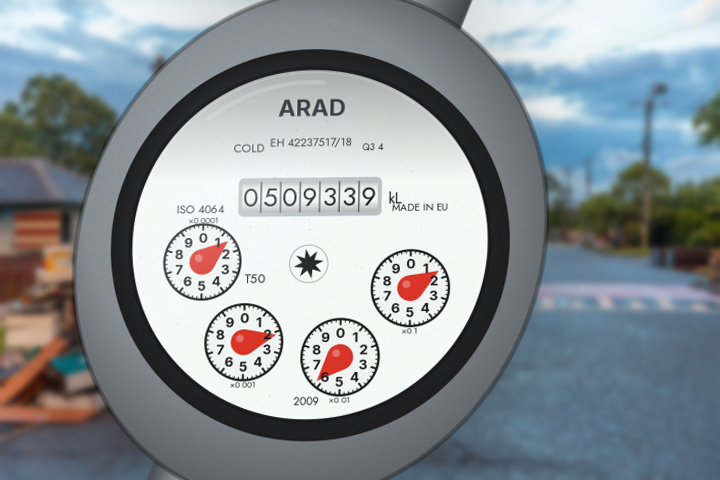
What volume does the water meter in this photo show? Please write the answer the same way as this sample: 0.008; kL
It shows 509339.1621; kL
